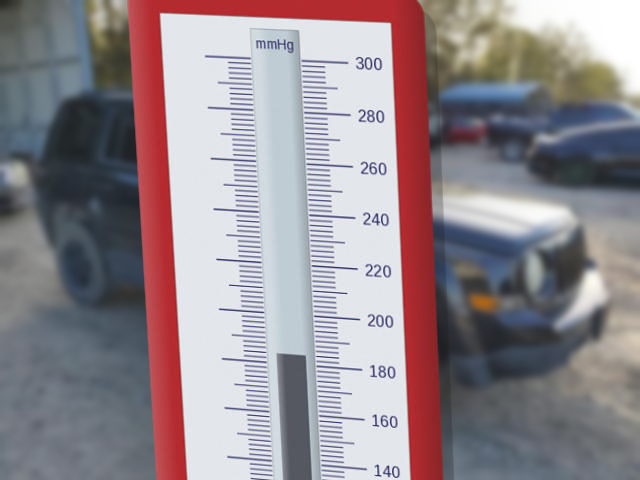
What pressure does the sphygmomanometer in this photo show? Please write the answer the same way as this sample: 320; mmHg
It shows 184; mmHg
